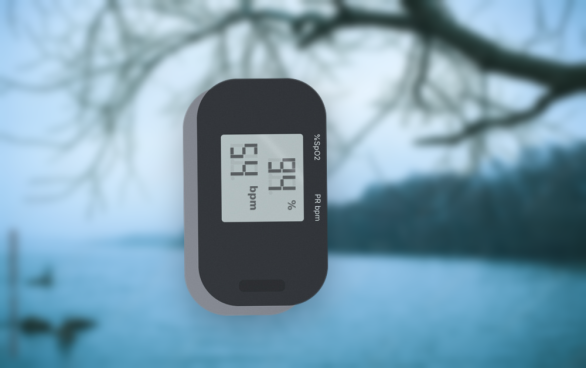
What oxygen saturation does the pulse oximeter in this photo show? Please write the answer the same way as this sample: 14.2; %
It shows 94; %
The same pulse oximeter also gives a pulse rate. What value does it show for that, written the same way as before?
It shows 54; bpm
